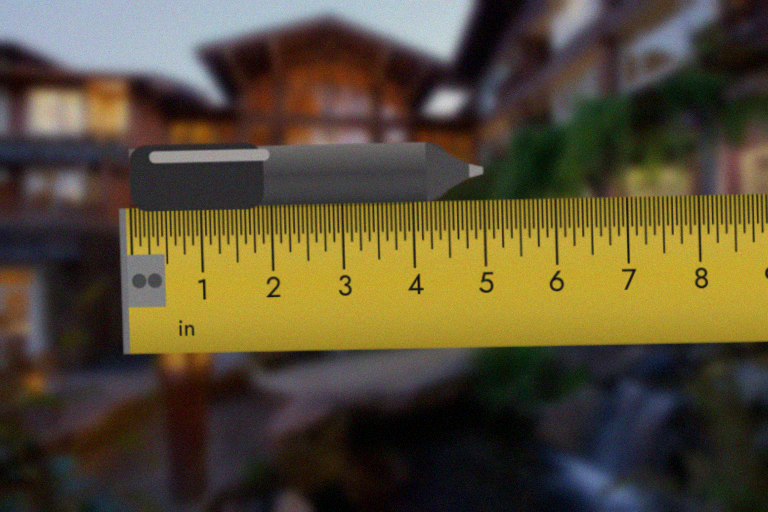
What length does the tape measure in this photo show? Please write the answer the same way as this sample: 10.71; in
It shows 5; in
